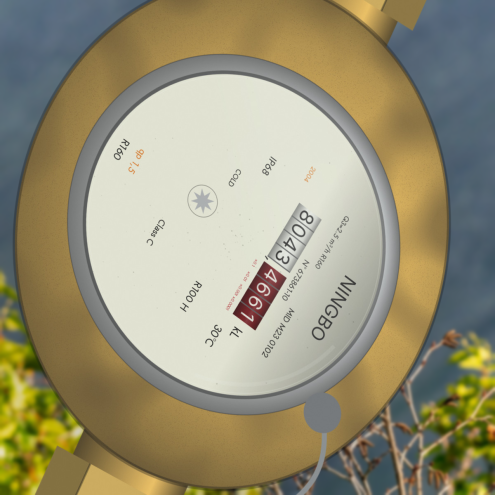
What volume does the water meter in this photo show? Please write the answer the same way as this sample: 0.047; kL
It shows 8043.4661; kL
